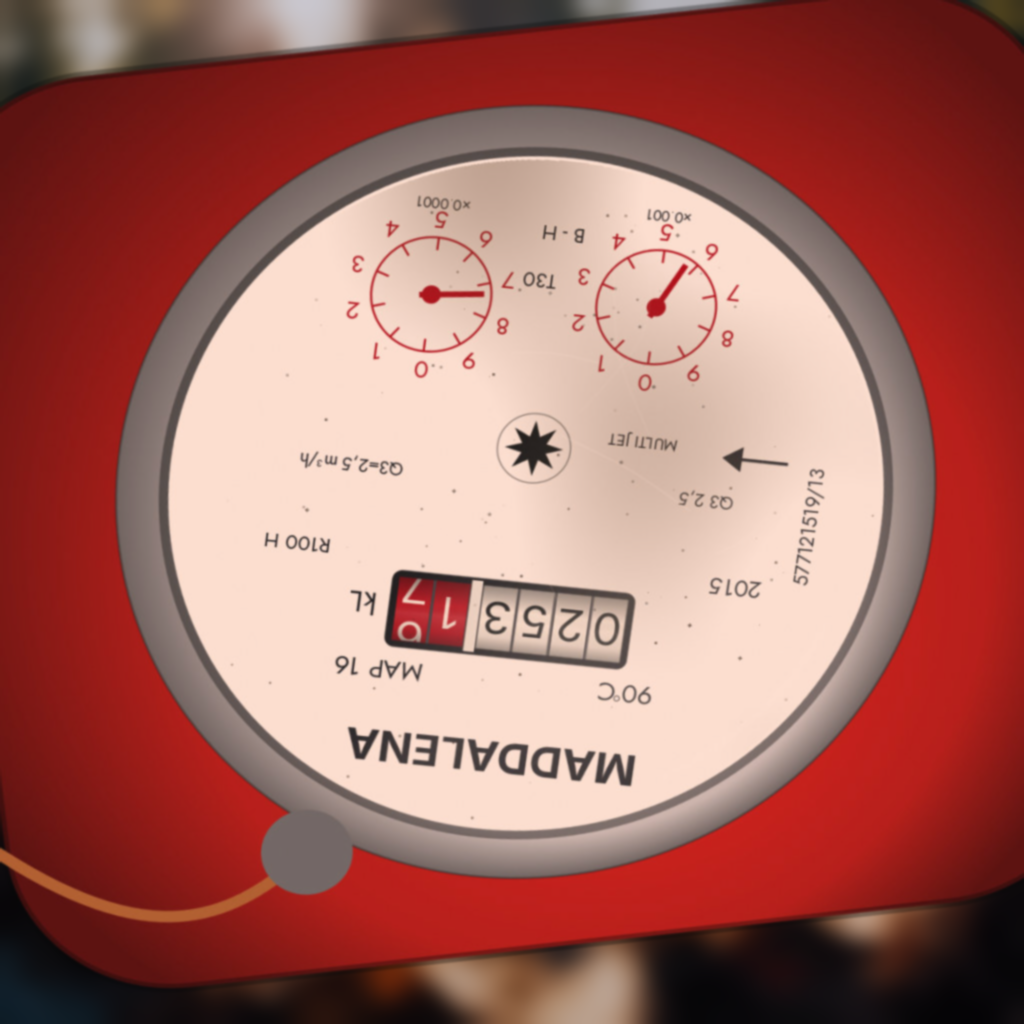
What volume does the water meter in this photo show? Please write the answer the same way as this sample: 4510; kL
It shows 253.1657; kL
